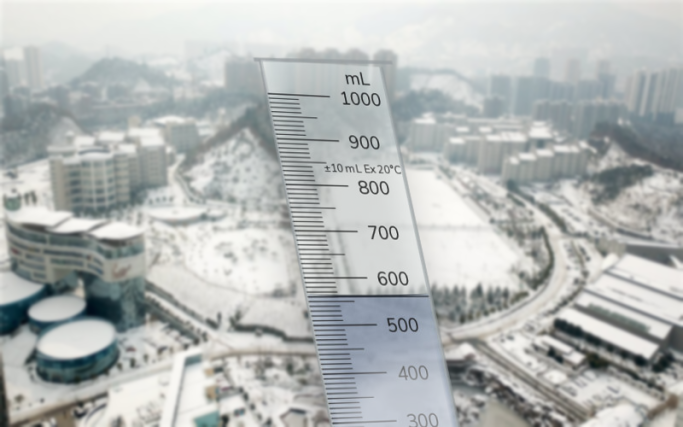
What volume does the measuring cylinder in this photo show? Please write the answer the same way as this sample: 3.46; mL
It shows 560; mL
